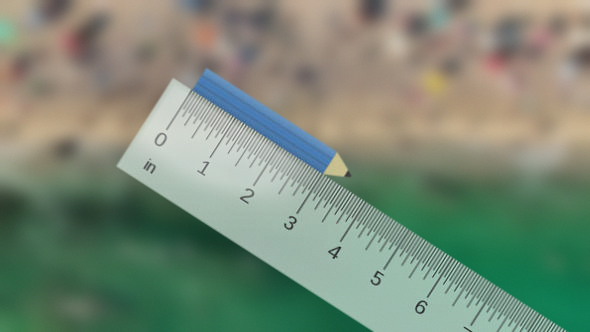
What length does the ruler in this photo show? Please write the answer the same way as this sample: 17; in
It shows 3.5; in
